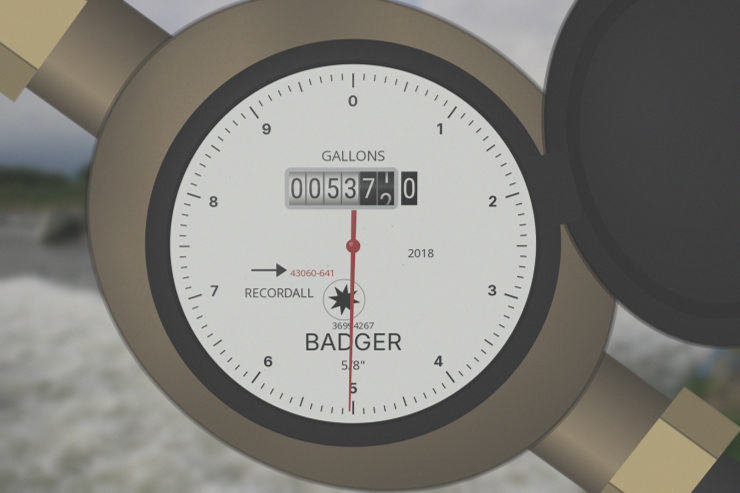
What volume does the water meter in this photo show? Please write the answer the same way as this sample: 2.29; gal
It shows 53715.0; gal
